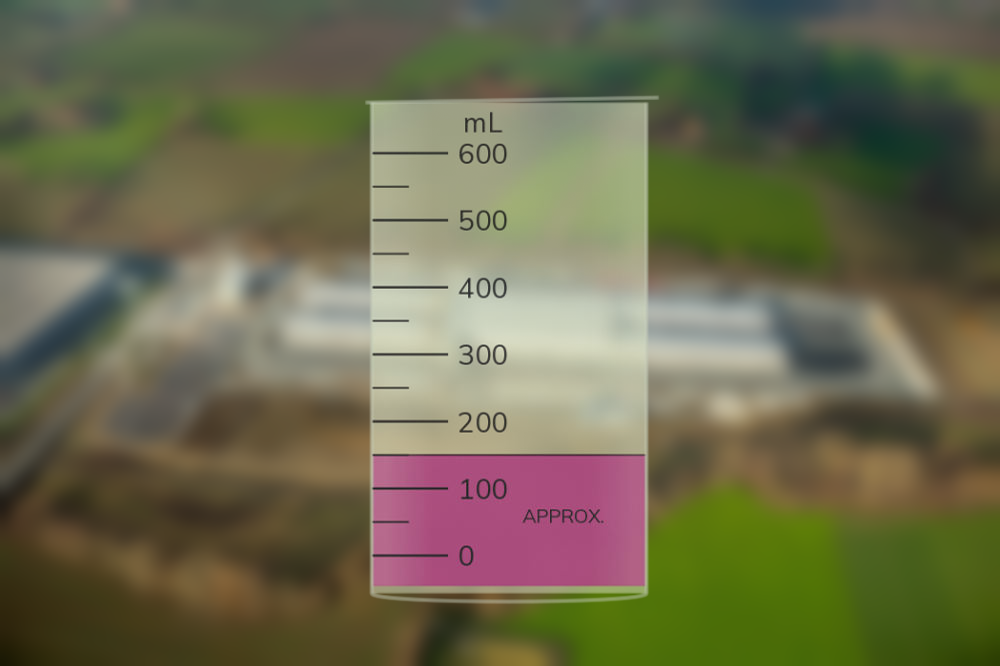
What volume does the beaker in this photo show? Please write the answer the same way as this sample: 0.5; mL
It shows 150; mL
